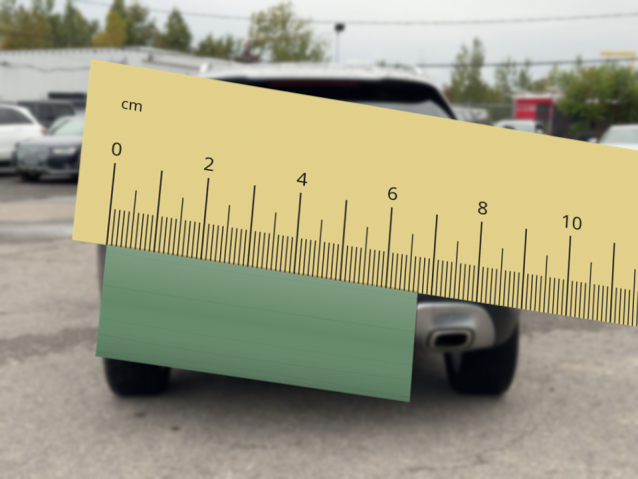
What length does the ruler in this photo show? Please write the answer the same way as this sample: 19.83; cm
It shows 6.7; cm
